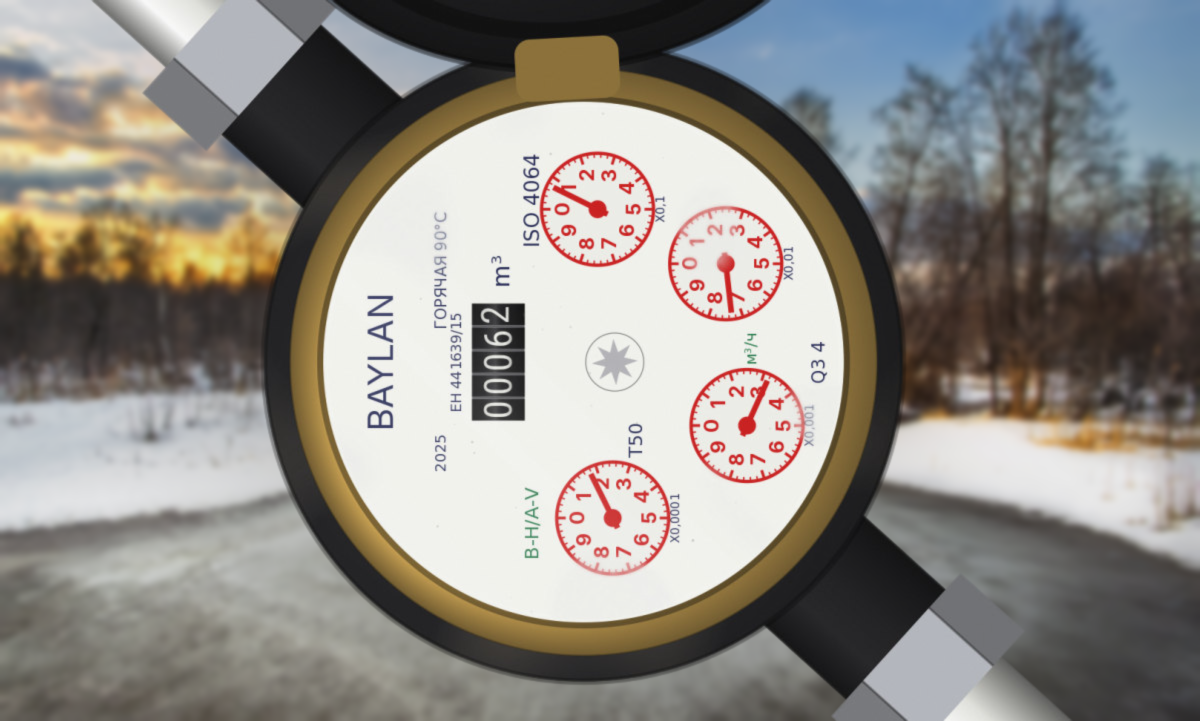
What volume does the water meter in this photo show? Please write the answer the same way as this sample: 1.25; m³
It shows 62.0731; m³
